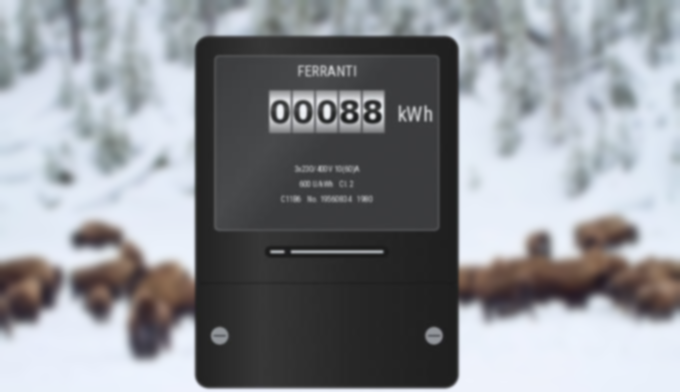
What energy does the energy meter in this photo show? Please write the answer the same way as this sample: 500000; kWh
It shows 88; kWh
